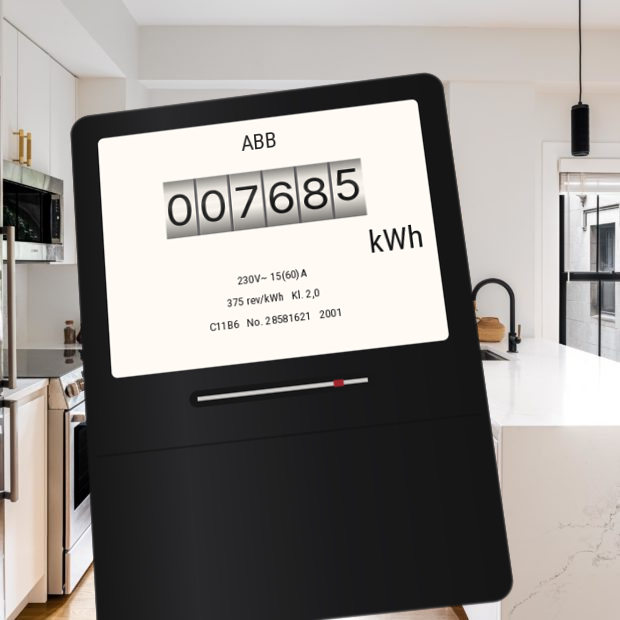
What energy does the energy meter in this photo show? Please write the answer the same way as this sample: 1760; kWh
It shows 7685; kWh
